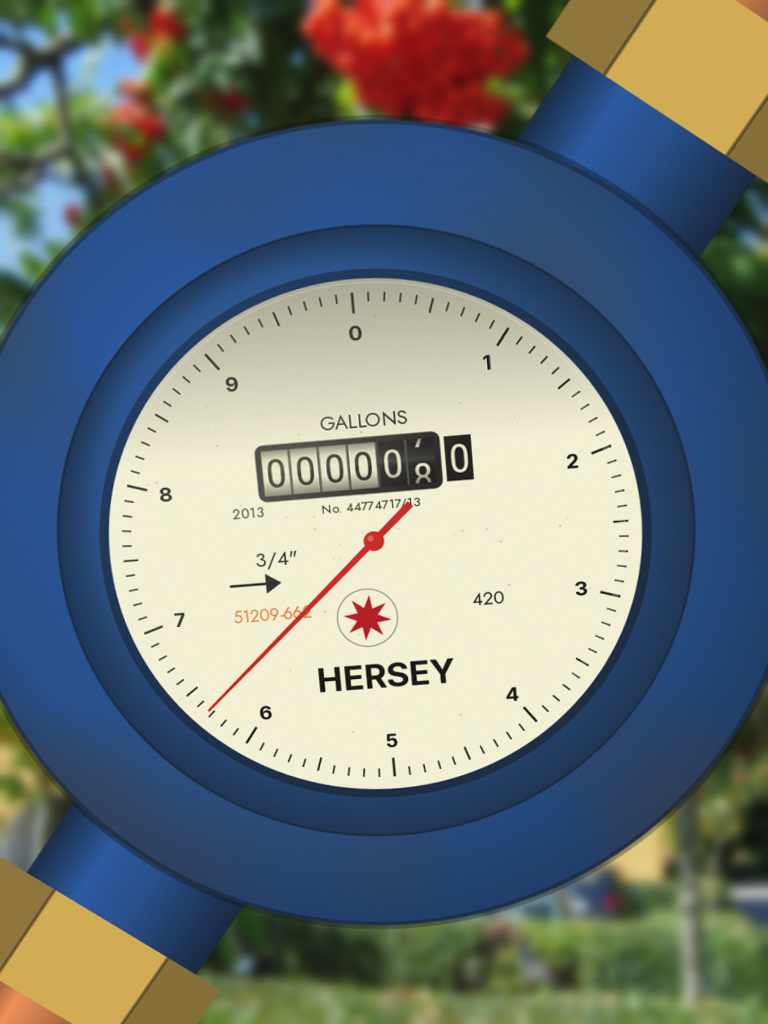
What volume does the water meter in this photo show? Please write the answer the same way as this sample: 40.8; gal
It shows 76.3; gal
